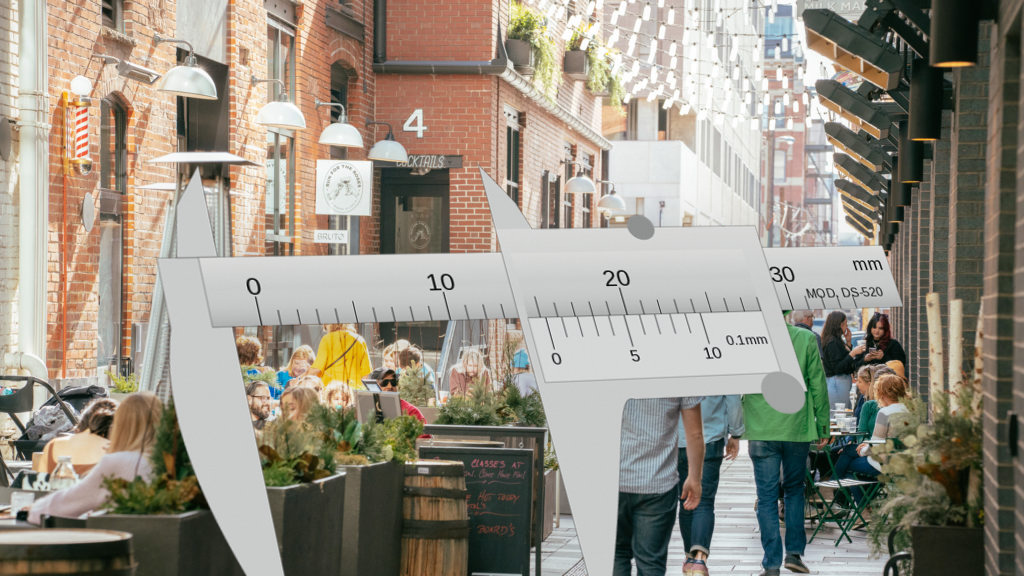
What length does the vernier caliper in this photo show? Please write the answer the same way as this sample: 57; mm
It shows 15.3; mm
